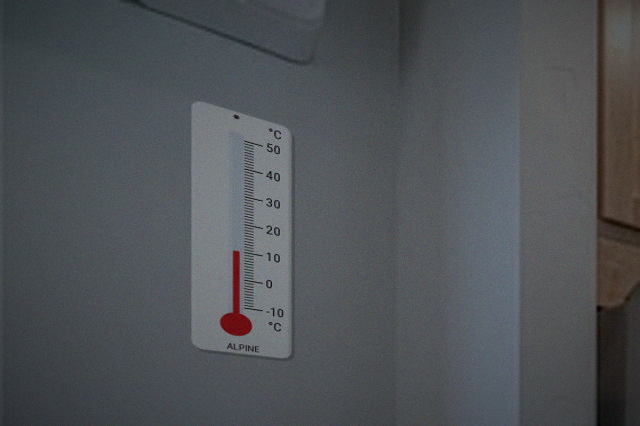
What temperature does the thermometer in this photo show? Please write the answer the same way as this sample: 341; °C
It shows 10; °C
